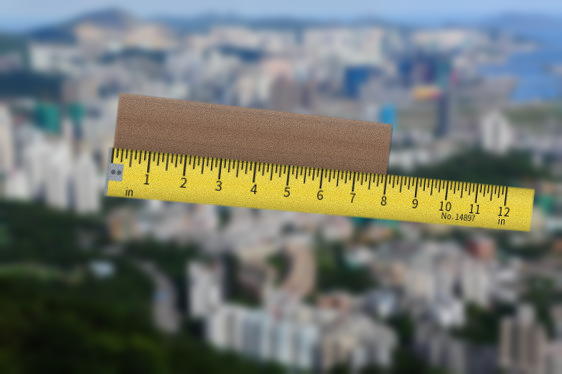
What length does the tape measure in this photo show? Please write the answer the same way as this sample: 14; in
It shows 8; in
